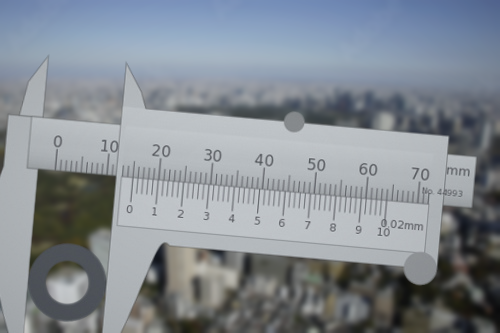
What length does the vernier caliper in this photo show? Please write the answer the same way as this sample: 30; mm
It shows 15.0; mm
